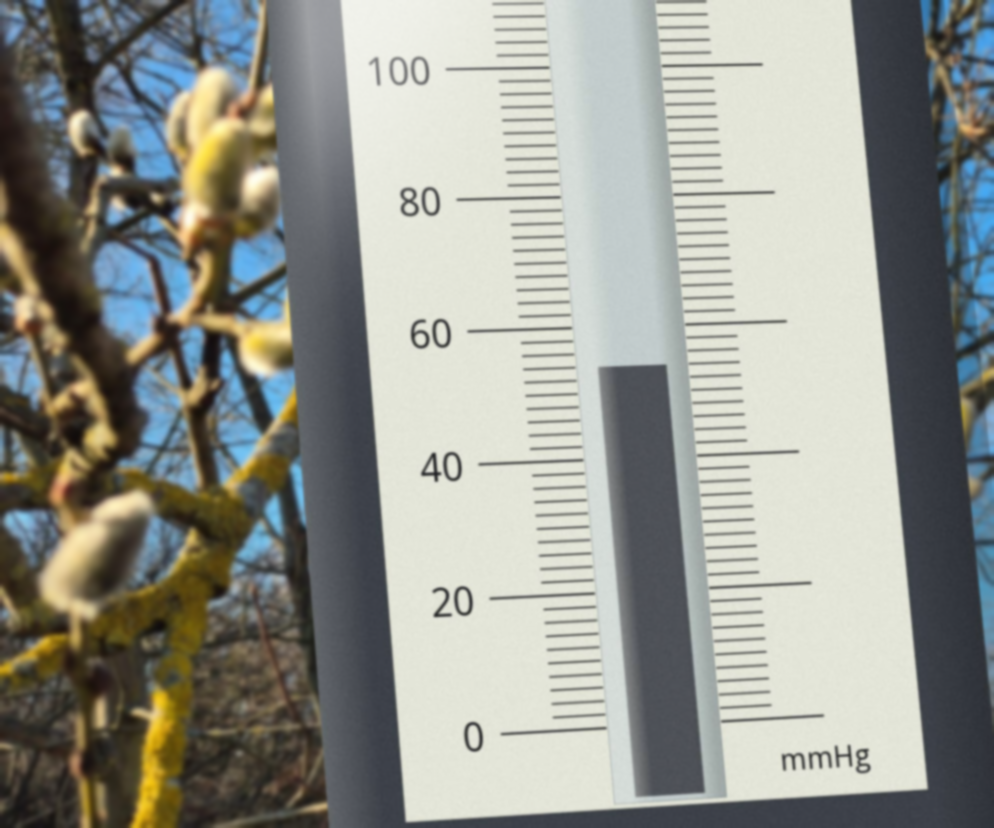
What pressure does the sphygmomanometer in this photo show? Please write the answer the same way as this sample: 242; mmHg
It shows 54; mmHg
